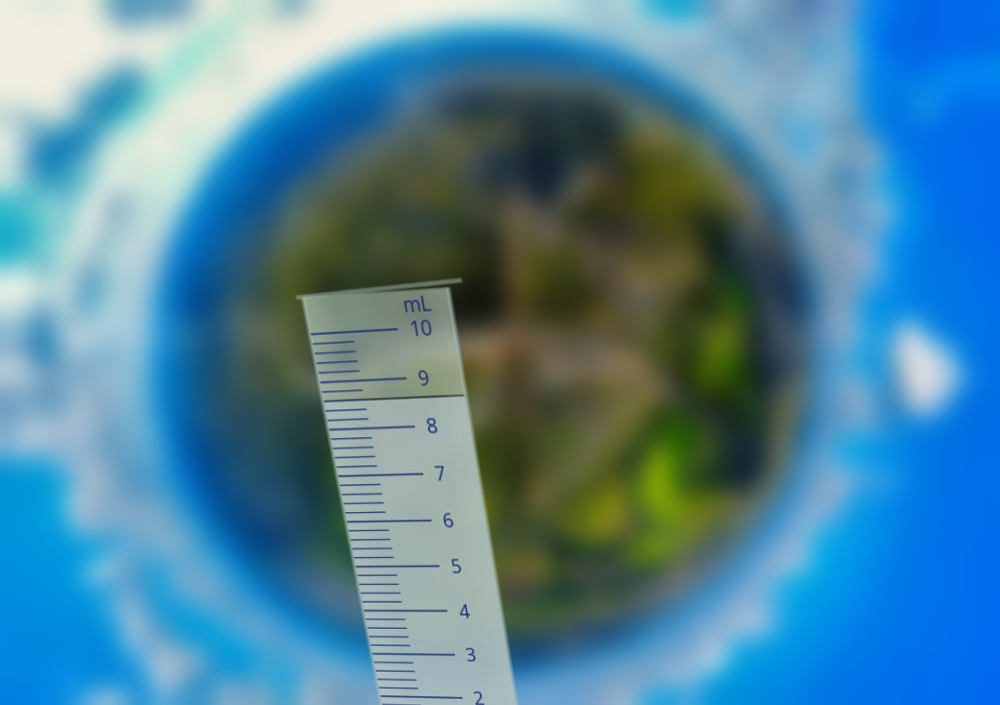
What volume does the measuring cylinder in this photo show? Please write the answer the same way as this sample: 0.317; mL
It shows 8.6; mL
